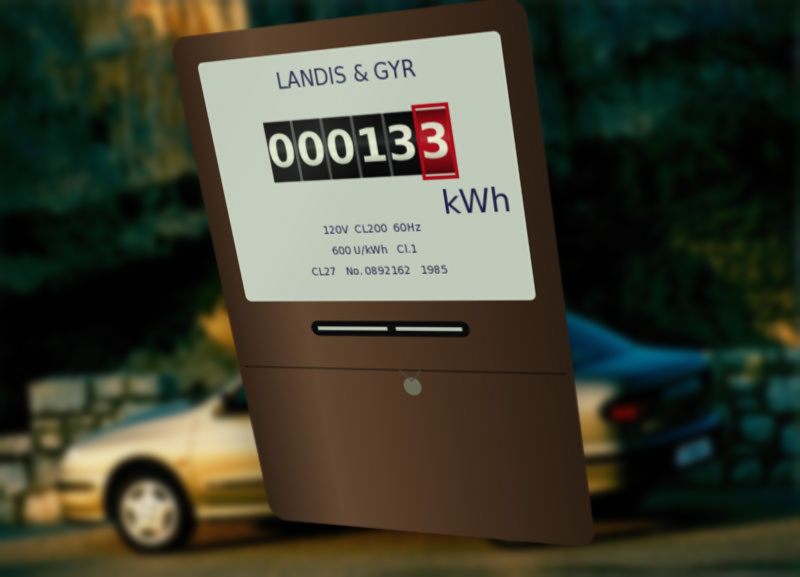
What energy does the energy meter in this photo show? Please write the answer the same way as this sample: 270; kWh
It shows 13.3; kWh
